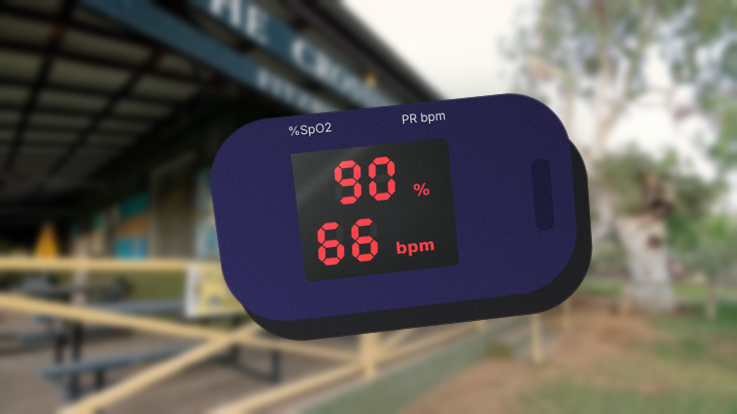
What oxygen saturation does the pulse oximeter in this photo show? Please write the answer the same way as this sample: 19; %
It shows 90; %
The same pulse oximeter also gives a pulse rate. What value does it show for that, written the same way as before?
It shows 66; bpm
